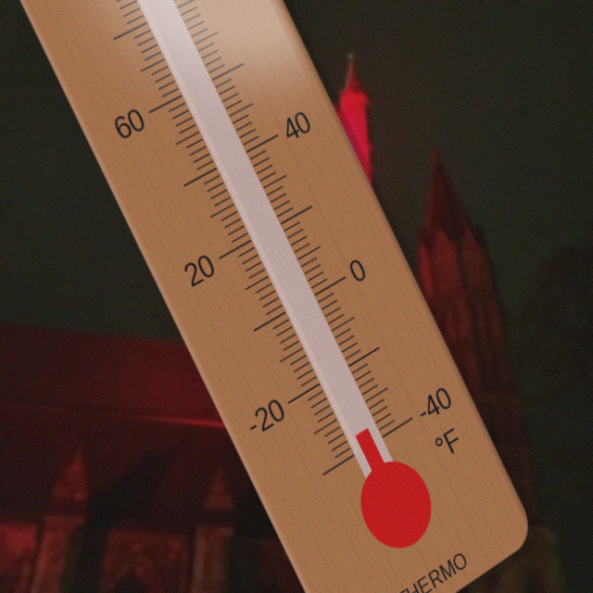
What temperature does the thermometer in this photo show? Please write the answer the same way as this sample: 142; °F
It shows -36; °F
